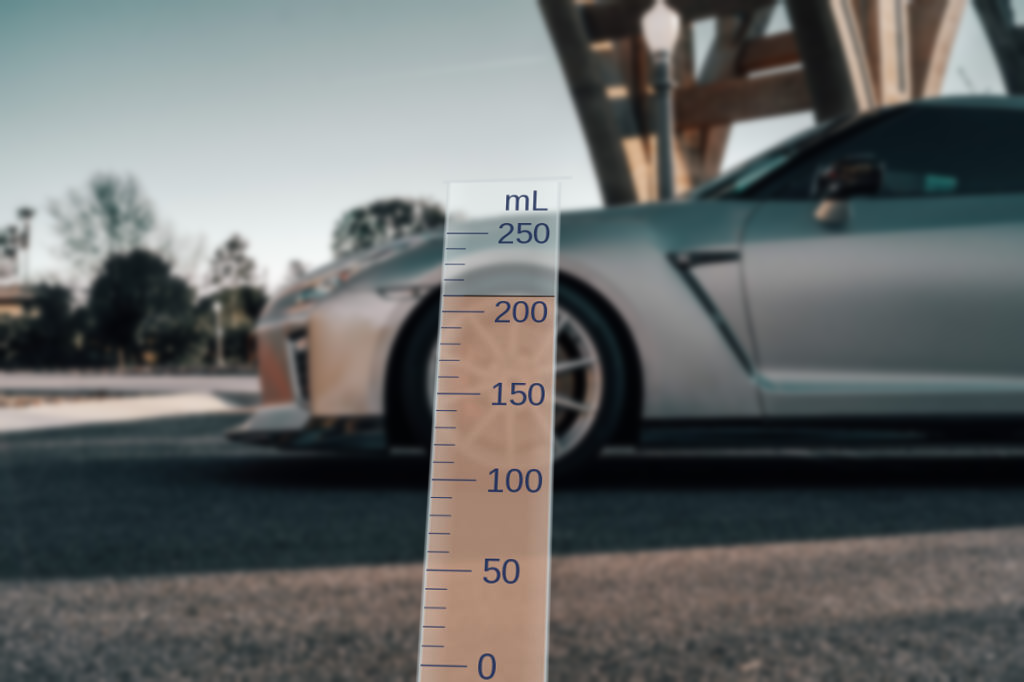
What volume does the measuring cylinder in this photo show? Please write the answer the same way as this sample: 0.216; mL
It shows 210; mL
